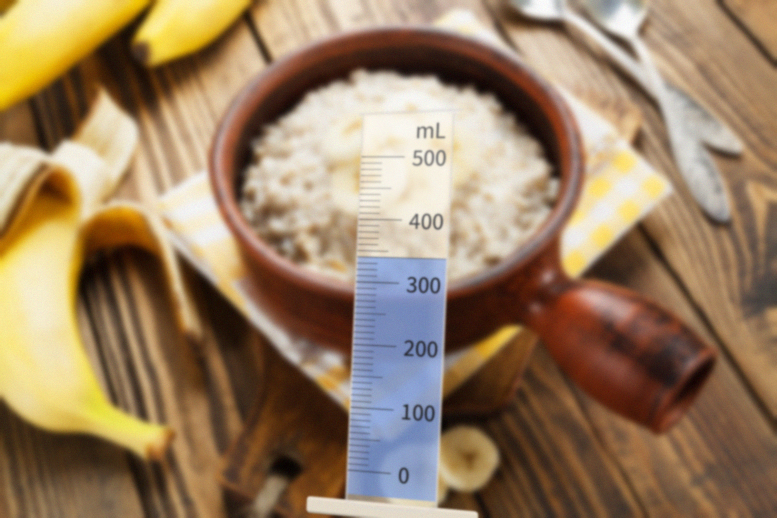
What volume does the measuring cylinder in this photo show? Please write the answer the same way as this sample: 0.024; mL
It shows 340; mL
